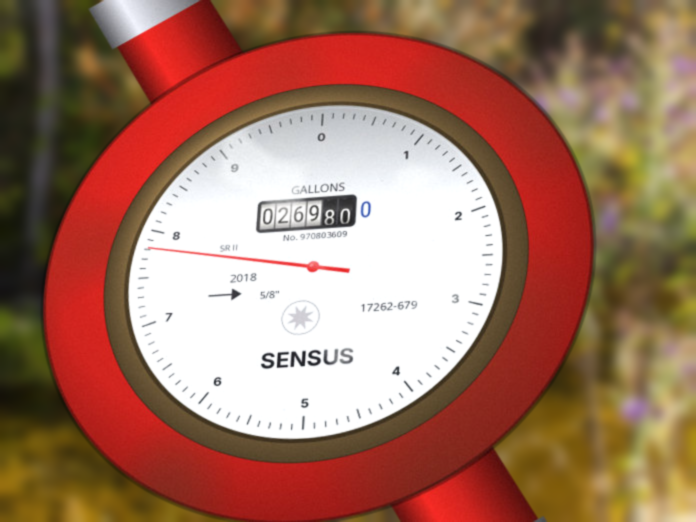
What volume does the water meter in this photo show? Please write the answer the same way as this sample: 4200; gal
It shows 269797.8; gal
